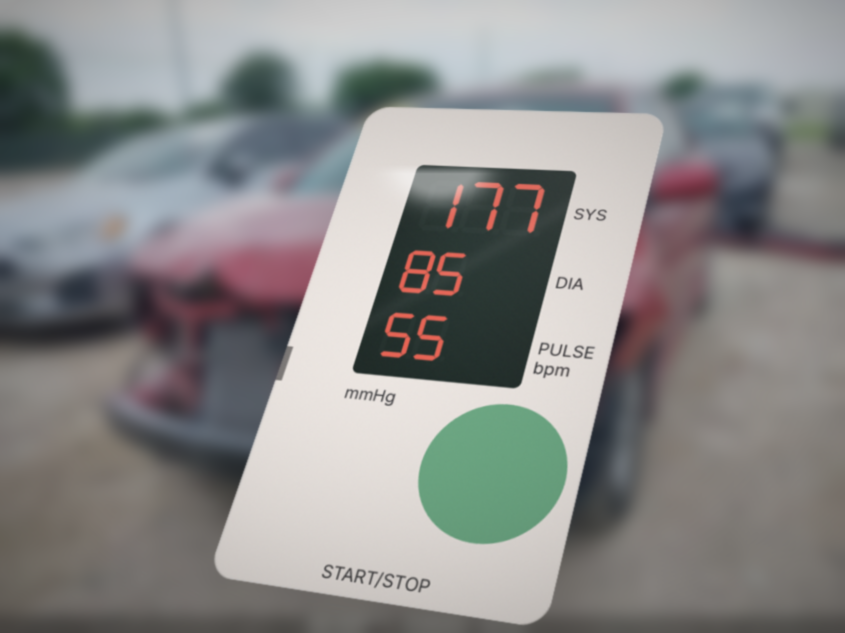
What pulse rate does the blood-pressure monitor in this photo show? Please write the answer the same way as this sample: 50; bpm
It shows 55; bpm
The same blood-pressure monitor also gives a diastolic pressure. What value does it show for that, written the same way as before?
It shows 85; mmHg
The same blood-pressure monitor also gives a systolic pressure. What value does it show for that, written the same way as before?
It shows 177; mmHg
